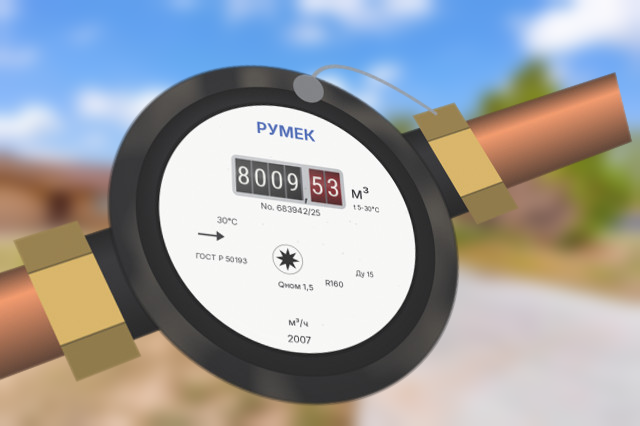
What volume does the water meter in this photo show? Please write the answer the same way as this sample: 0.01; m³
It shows 8009.53; m³
